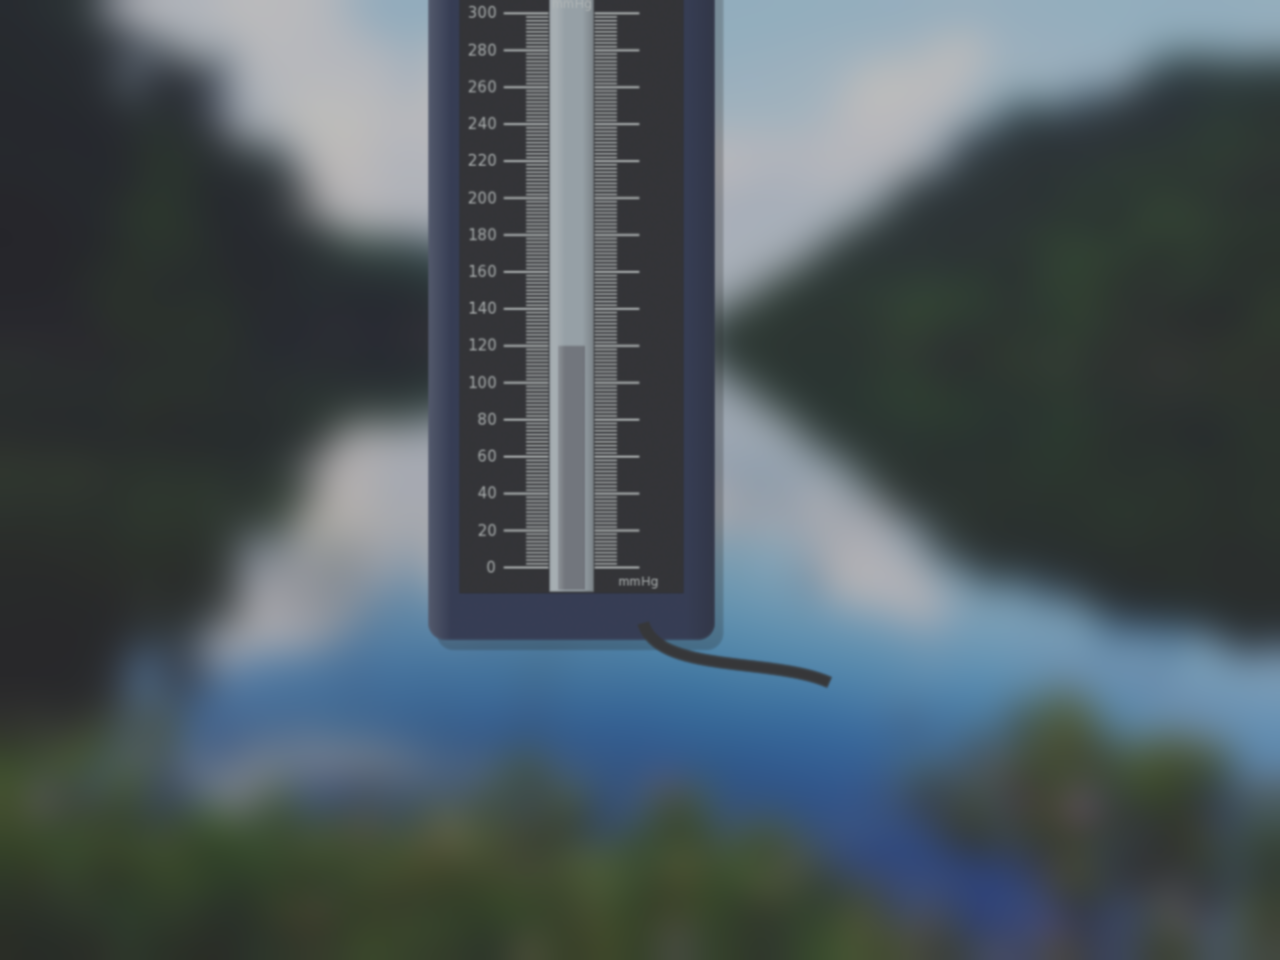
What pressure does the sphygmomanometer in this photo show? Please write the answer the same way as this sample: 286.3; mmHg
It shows 120; mmHg
